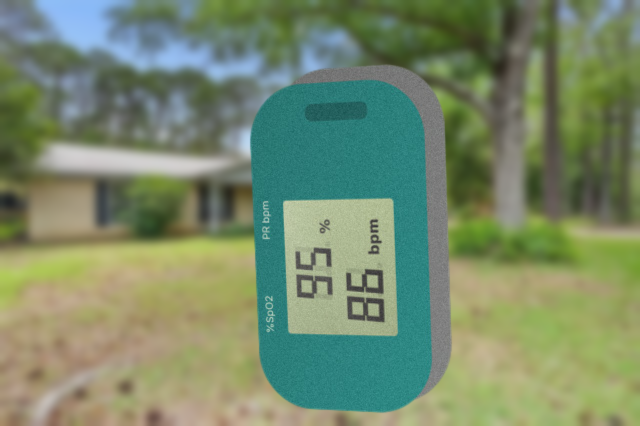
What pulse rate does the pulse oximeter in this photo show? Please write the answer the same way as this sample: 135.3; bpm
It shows 86; bpm
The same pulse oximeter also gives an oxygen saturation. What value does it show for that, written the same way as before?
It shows 95; %
